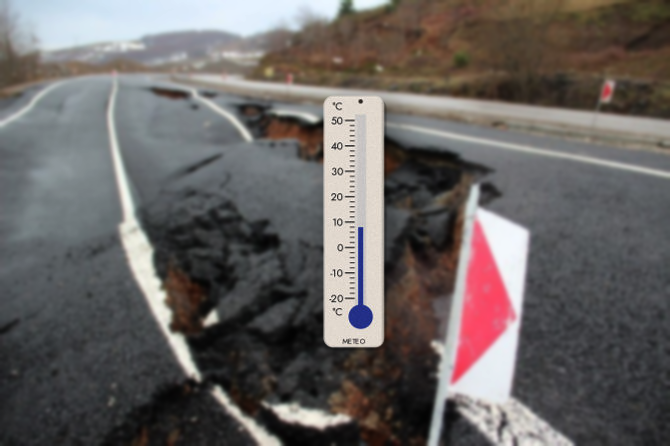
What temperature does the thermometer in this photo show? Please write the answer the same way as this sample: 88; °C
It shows 8; °C
